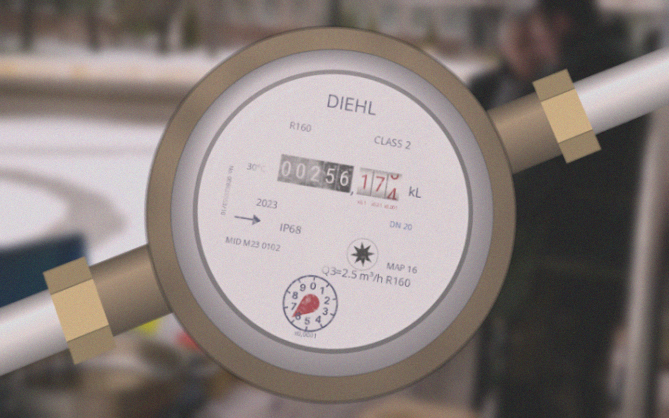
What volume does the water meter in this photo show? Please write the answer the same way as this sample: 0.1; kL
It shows 256.1736; kL
